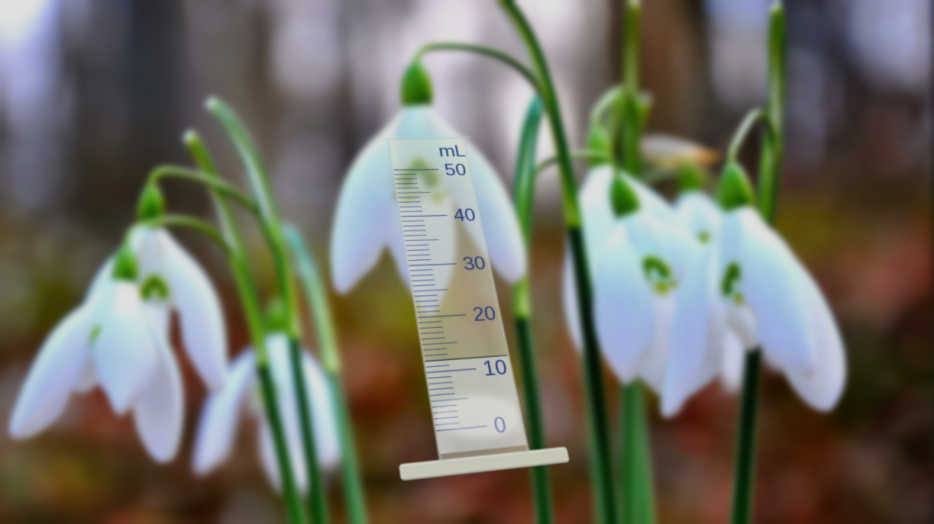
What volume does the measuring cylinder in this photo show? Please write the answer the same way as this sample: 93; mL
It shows 12; mL
